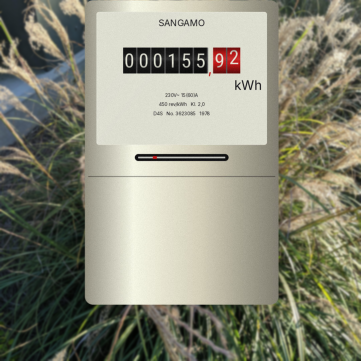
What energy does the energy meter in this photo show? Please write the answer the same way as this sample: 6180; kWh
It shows 155.92; kWh
